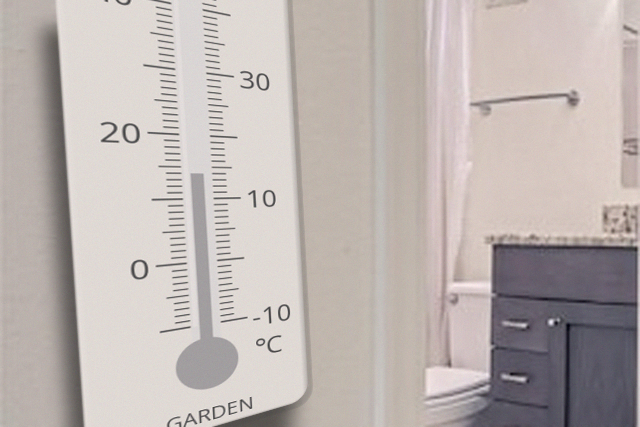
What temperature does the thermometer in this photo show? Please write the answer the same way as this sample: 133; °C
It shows 14; °C
